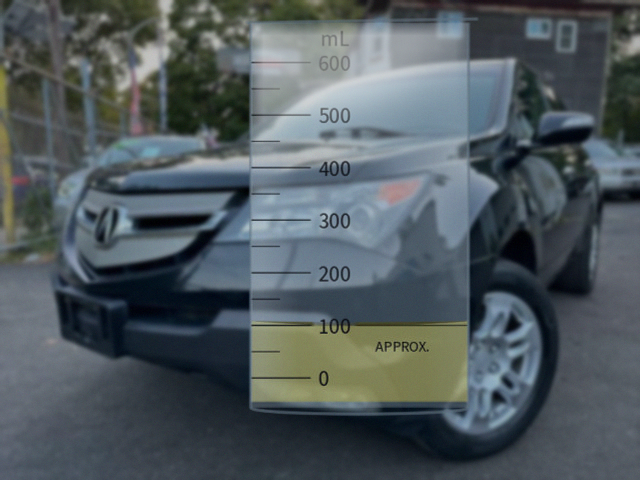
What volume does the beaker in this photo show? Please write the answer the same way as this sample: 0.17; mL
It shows 100; mL
